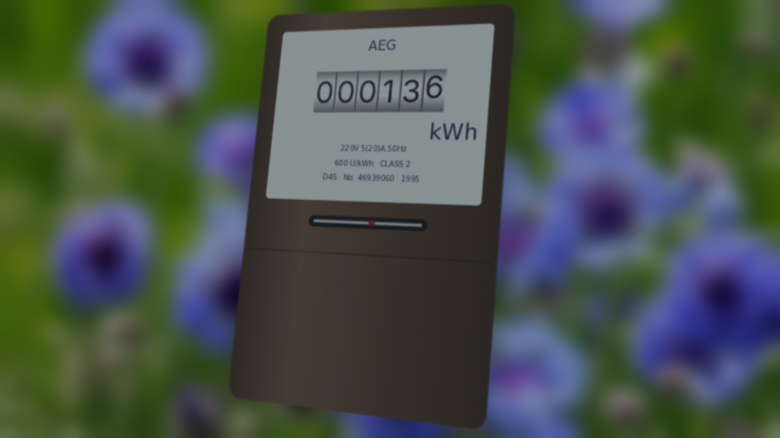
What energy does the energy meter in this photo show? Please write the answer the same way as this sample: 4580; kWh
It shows 136; kWh
